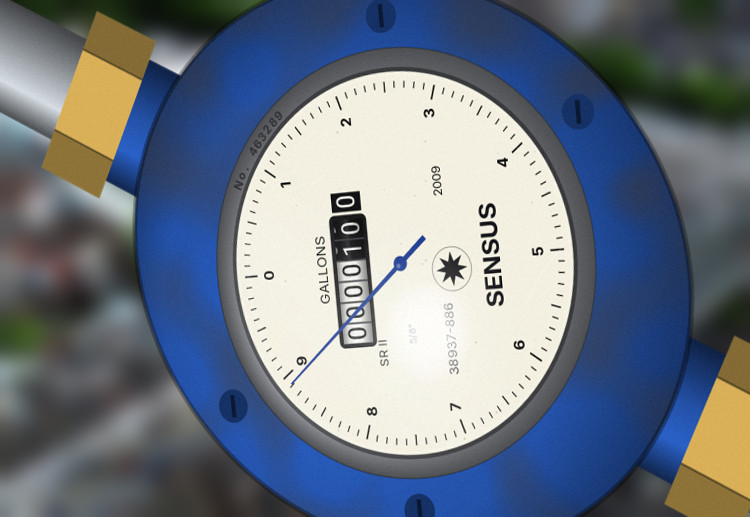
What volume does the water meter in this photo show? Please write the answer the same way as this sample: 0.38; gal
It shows 98.9; gal
